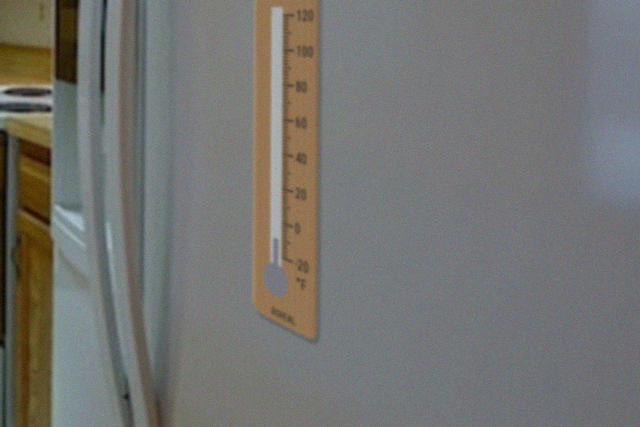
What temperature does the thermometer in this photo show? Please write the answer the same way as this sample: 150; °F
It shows -10; °F
